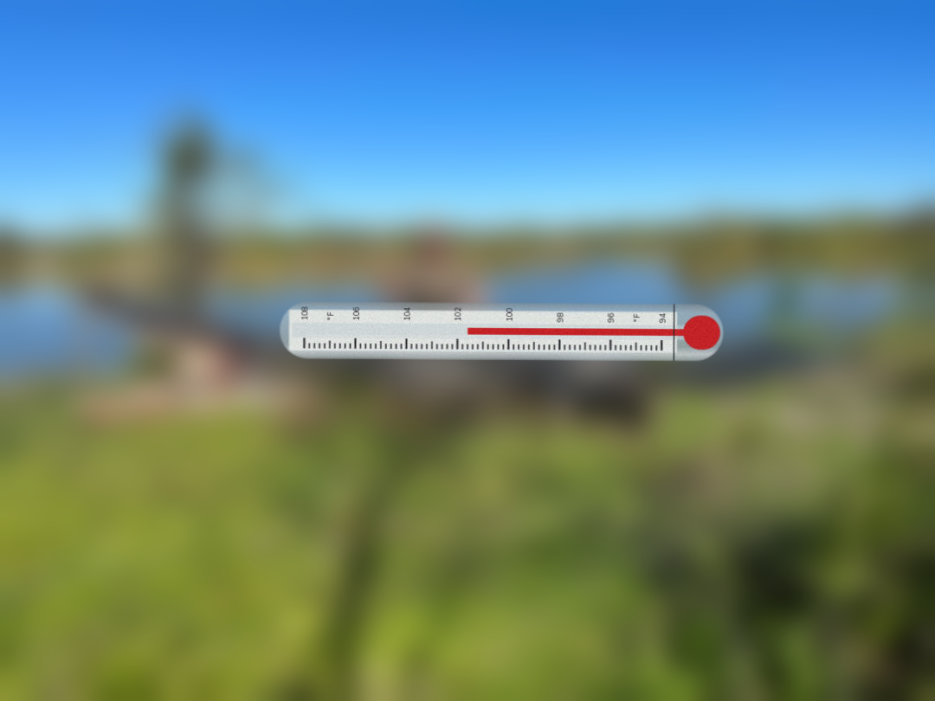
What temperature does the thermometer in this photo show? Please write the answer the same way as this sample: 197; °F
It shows 101.6; °F
